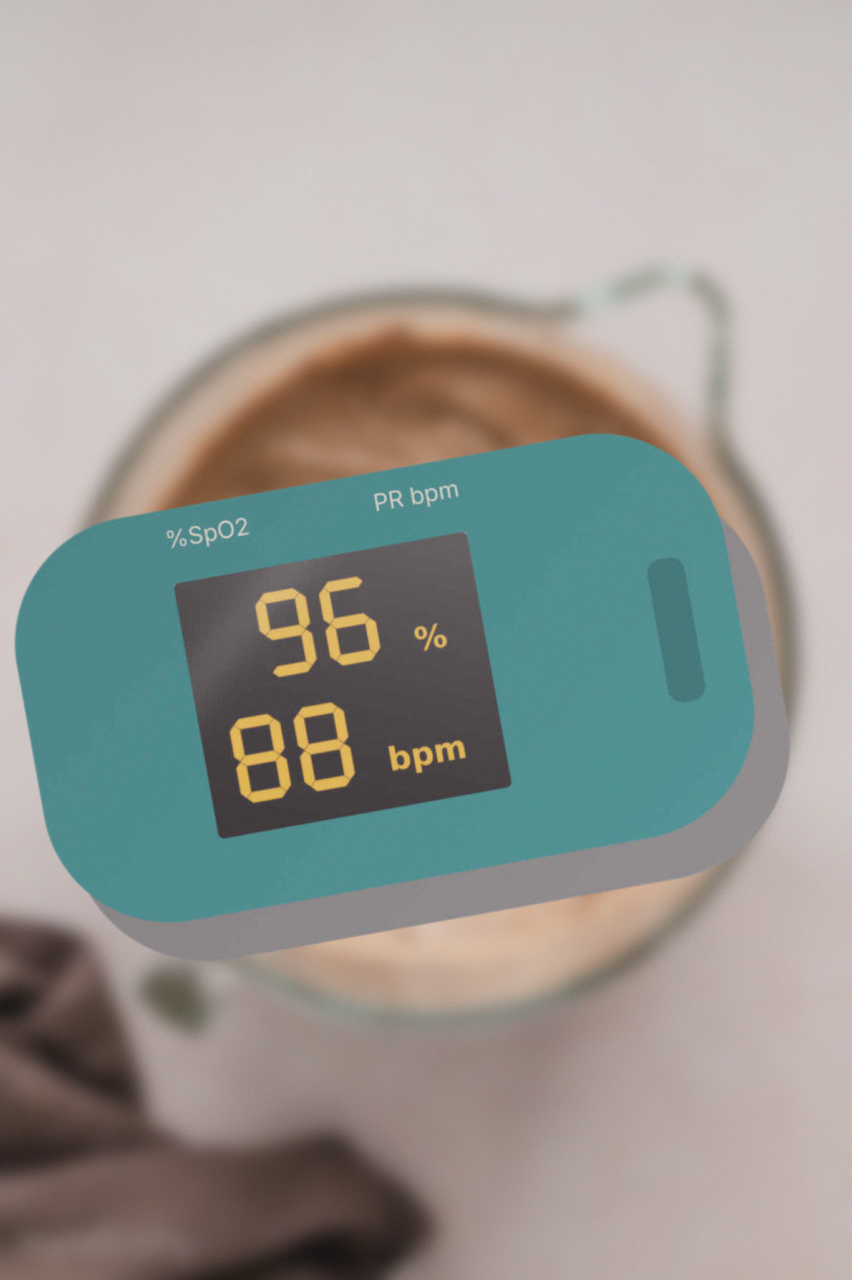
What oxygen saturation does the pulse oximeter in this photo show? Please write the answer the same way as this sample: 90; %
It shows 96; %
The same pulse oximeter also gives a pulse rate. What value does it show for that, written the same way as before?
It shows 88; bpm
